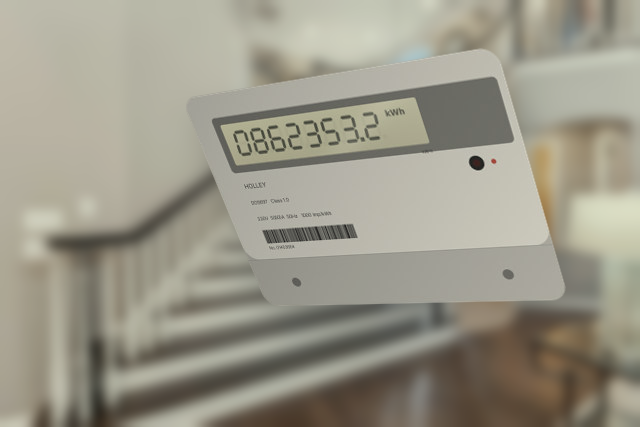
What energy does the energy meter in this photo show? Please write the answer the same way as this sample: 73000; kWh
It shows 862353.2; kWh
